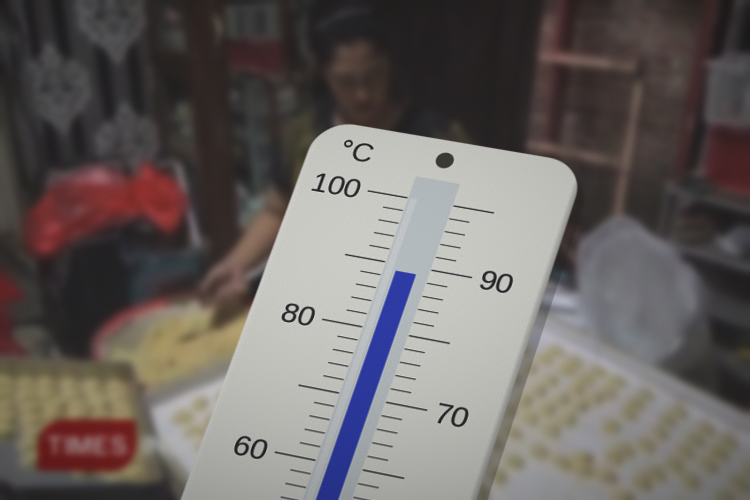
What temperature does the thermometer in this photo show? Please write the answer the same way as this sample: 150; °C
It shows 89; °C
